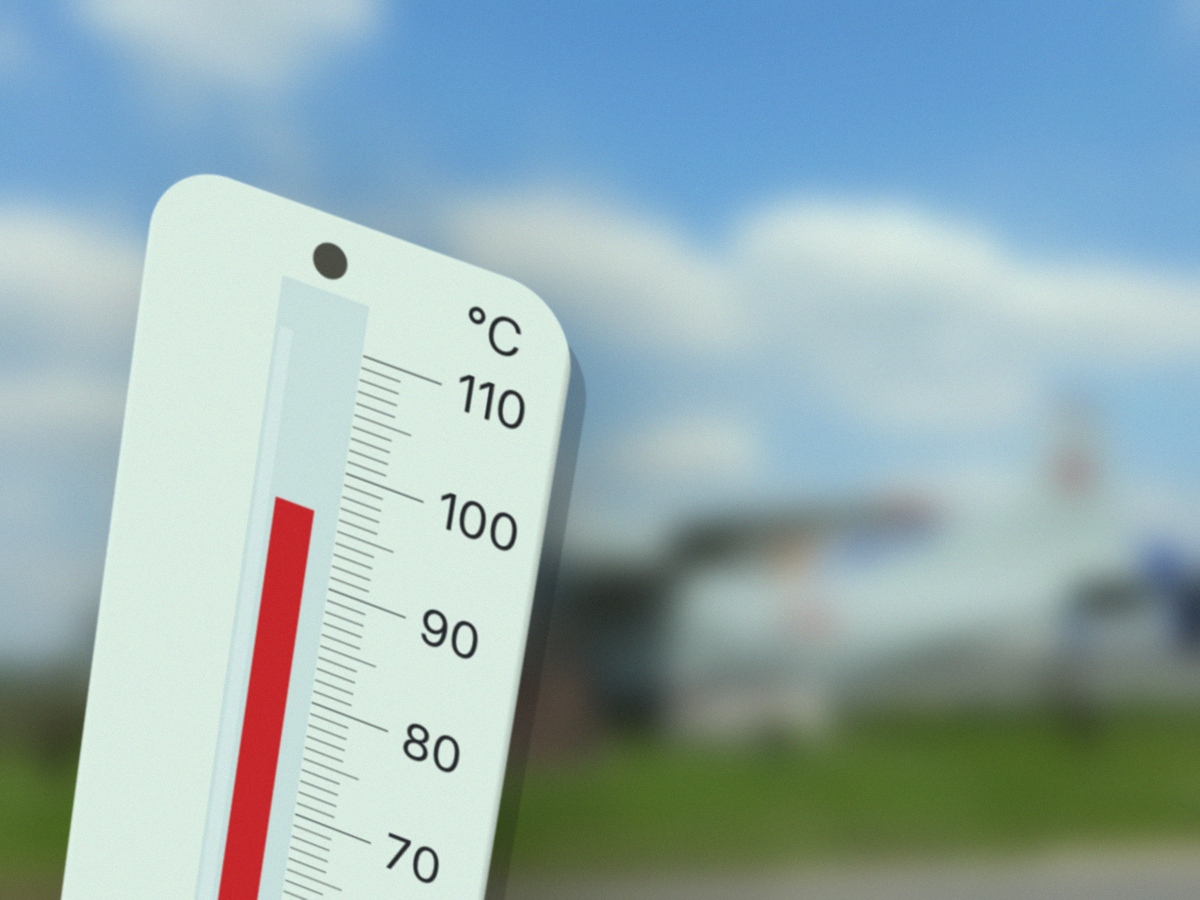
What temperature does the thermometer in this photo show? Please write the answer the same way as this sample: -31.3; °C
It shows 96; °C
